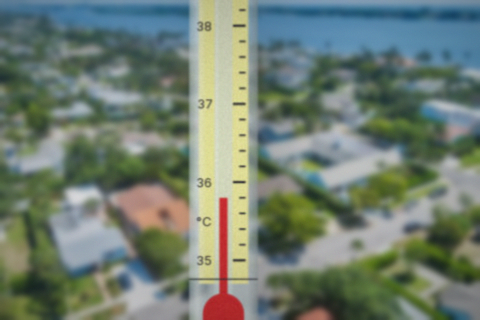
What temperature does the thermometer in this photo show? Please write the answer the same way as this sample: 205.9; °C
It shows 35.8; °C
